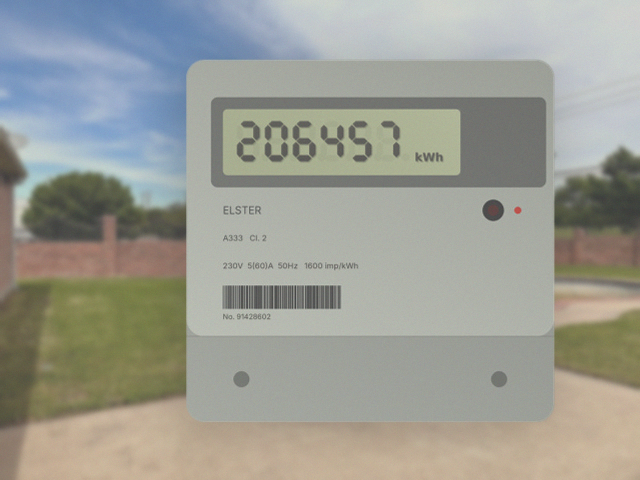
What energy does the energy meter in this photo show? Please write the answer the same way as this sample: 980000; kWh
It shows 206457; kWh
